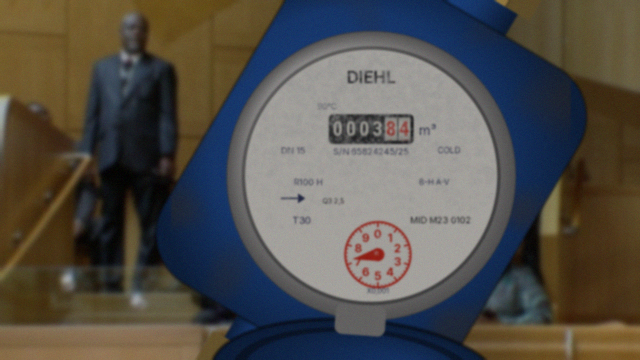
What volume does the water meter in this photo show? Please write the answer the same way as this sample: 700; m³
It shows 3.847; m³
